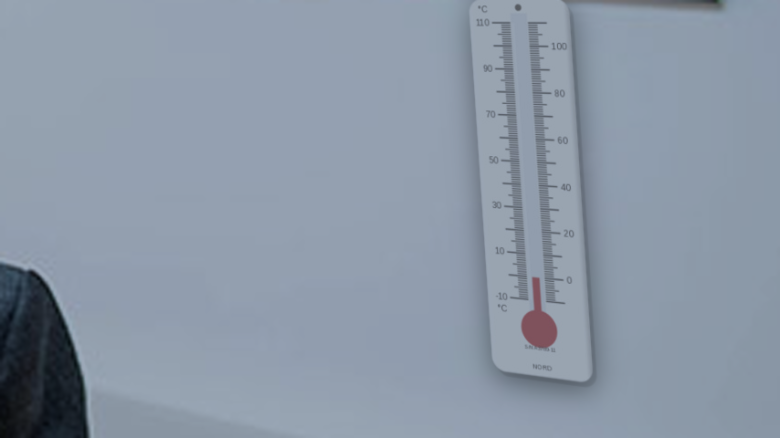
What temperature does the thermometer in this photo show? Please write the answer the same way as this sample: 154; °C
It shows 0; °C
